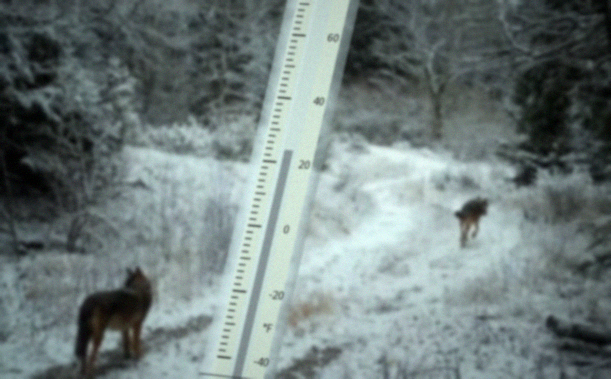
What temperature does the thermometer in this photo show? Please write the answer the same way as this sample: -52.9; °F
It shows 24; °F
